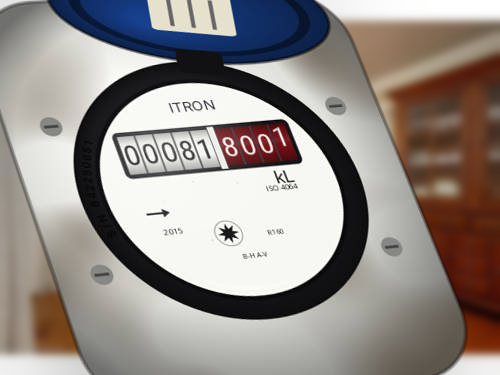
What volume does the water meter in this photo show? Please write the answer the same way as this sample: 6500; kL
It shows 81.8001; kL
